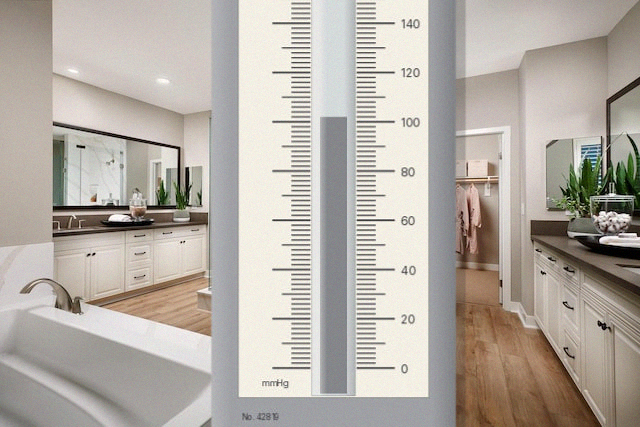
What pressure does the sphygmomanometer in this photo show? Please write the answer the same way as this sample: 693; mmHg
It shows 102; mmHg
